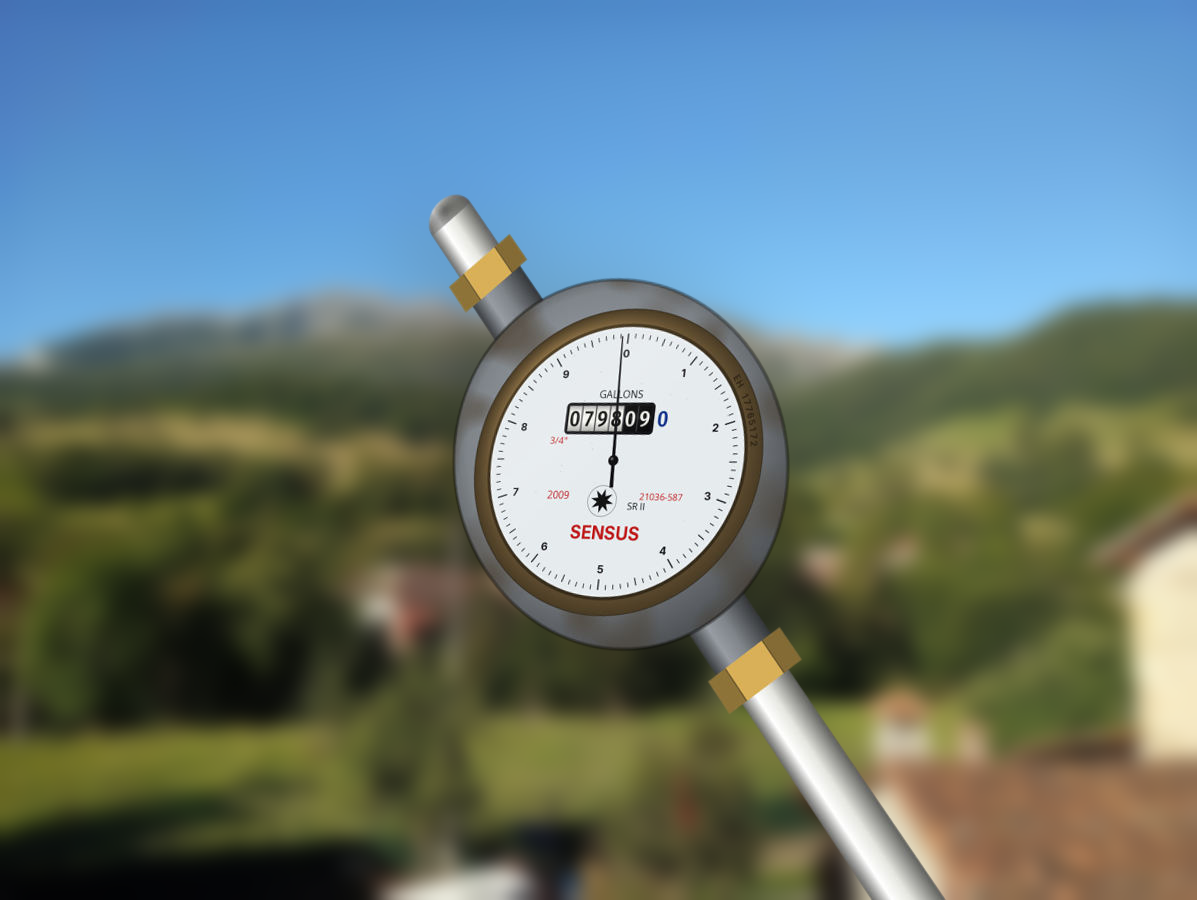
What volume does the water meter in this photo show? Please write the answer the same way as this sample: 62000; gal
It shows 798089.9; gal
